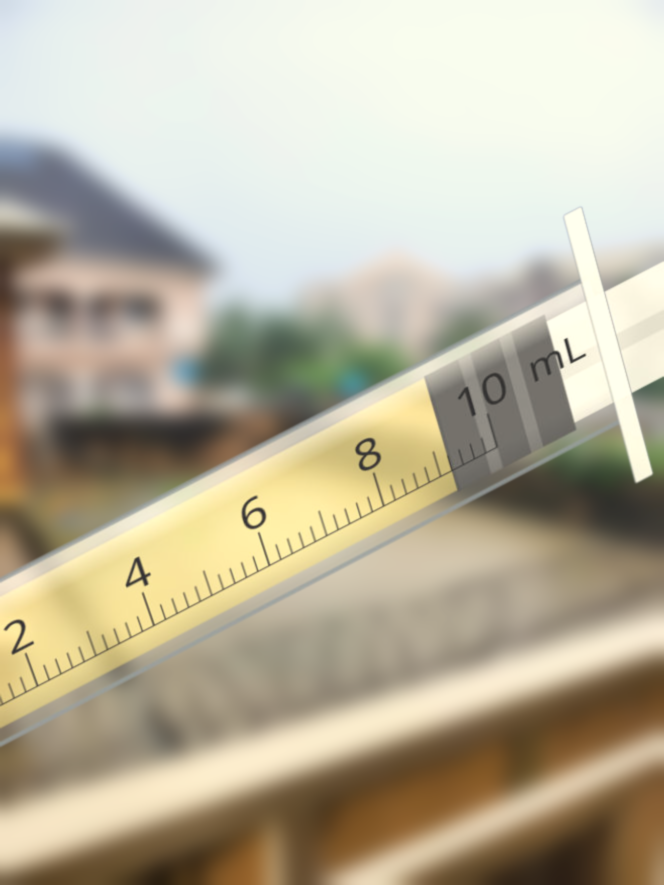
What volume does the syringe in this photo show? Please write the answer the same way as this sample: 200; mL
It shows 9.2; mL
